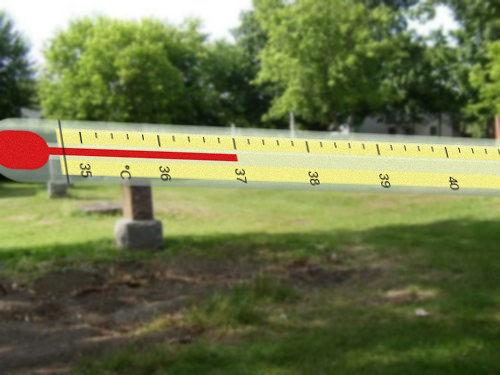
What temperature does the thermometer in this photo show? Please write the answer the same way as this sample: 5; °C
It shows 37; °C
